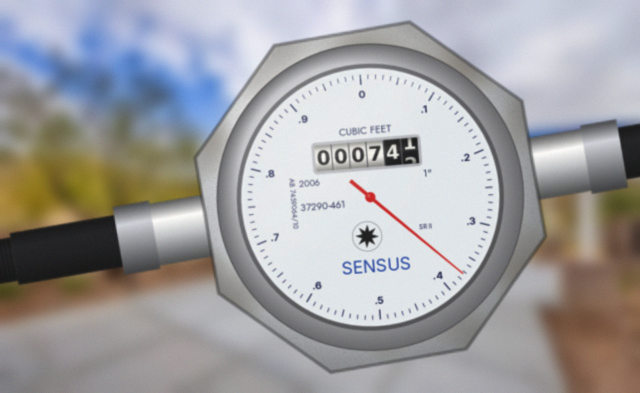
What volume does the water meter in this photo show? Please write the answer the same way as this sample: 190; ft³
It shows 741.37; ft³
